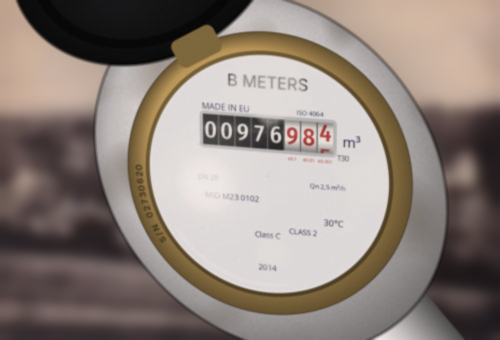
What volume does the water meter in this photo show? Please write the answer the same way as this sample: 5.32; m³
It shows 976.984; m³
